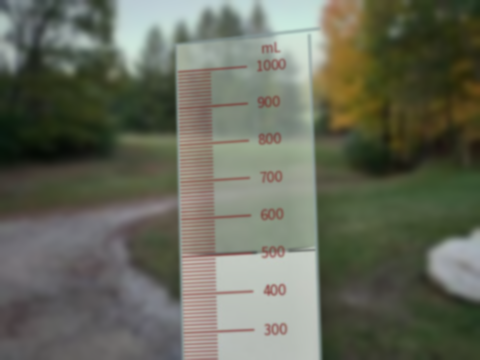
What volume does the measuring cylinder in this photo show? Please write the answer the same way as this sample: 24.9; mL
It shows 500; mL
